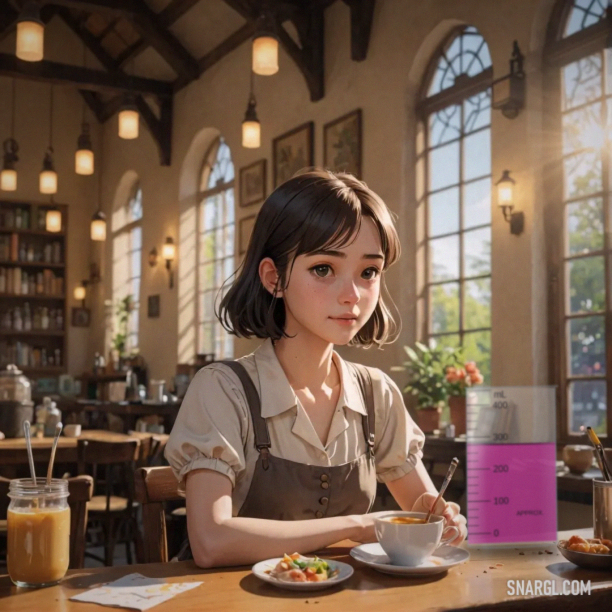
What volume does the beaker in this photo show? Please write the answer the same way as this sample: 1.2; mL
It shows 275; mL
